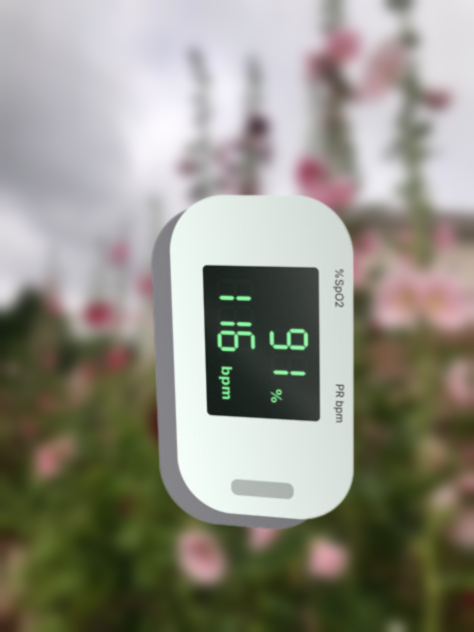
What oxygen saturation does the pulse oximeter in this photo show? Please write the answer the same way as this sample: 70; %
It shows 91; %
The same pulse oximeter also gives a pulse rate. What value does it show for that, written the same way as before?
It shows 116; bpm
